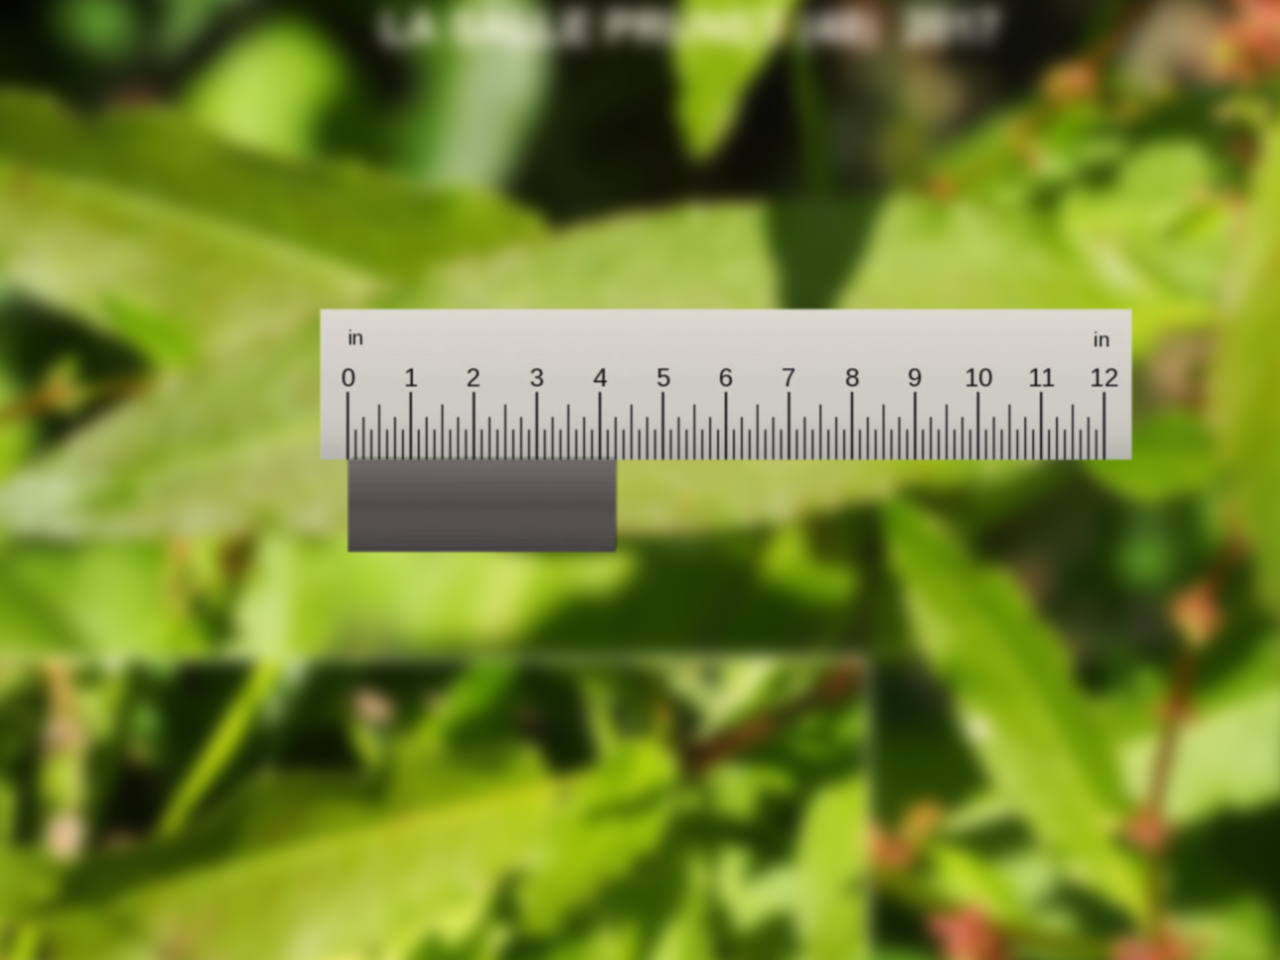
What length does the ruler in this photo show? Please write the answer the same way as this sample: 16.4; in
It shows 4.25; in
